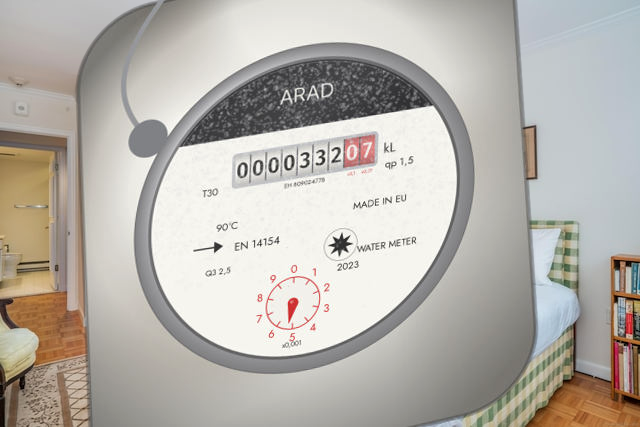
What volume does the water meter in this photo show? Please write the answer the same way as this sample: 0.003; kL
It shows 332.075; kL
